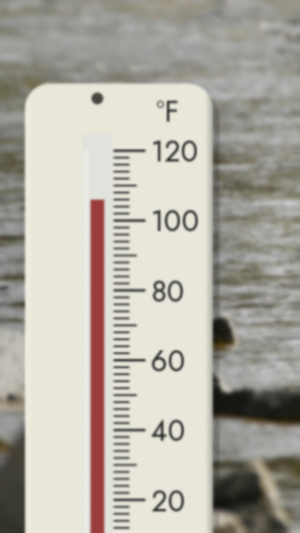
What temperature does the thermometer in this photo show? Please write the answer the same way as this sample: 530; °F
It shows 106; °F
